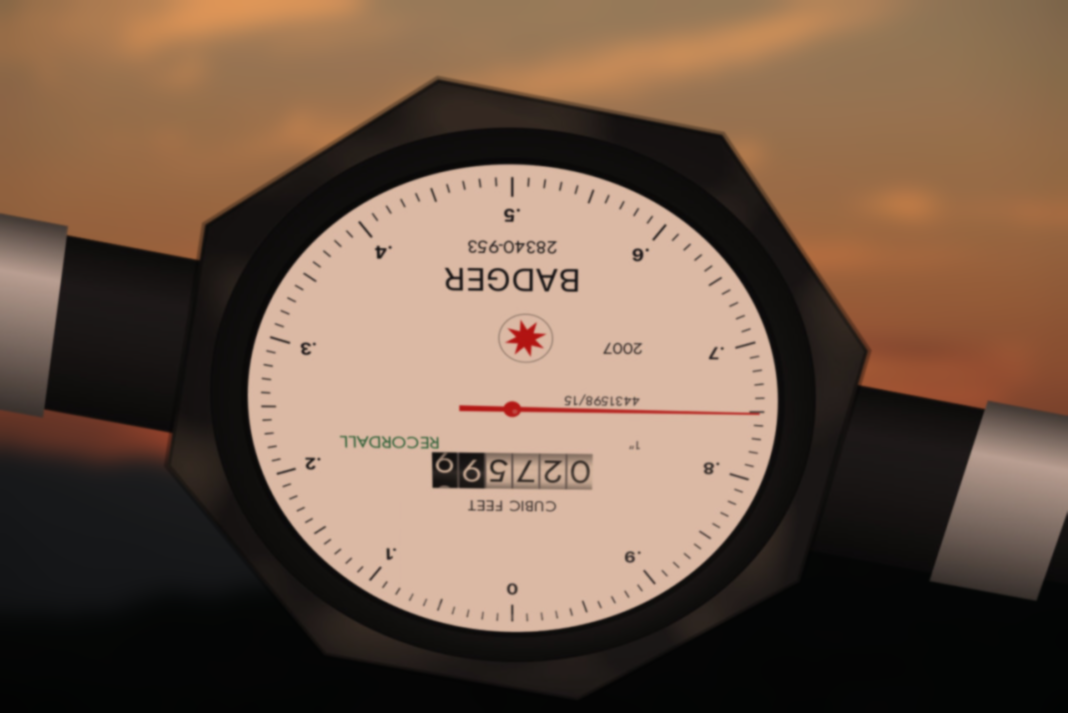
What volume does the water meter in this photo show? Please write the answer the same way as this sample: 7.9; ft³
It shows 27598.75; ft³
